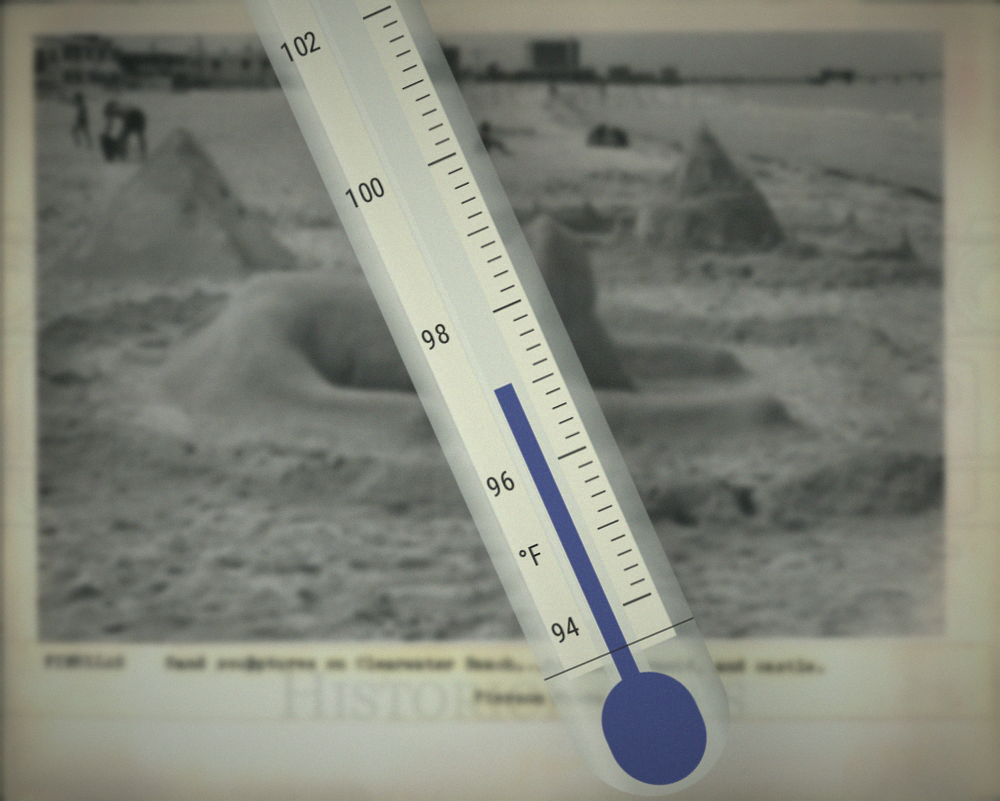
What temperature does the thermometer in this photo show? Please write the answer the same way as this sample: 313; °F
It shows 97.1; °F
